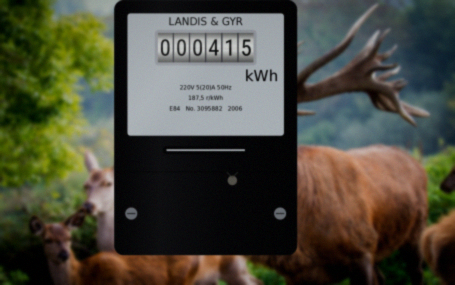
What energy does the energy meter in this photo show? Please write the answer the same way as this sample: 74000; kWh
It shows 415; kWh
